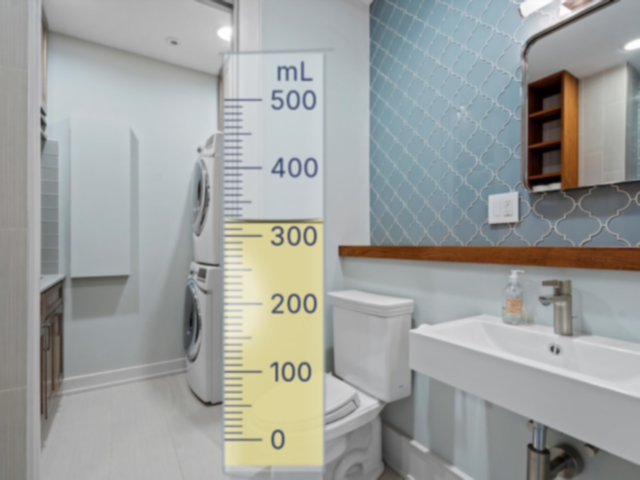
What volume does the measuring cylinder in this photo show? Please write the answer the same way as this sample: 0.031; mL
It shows 320; mL
